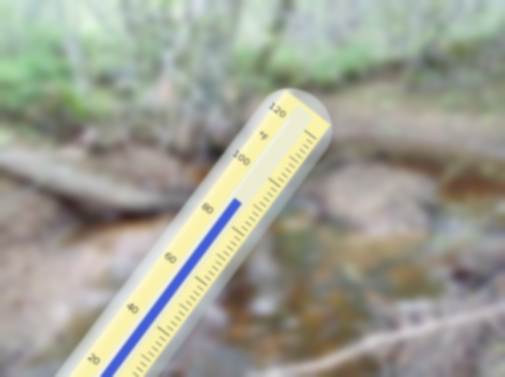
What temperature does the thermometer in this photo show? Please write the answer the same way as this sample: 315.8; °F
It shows 88; °F
